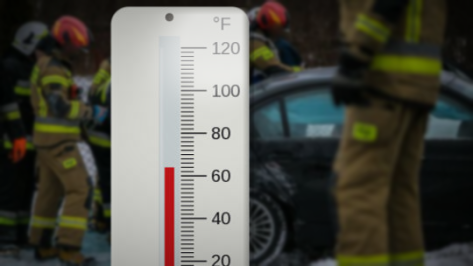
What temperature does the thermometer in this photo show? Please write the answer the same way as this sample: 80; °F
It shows 64; °F
